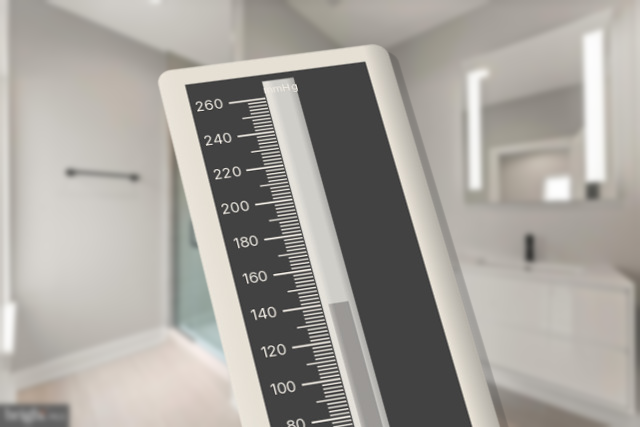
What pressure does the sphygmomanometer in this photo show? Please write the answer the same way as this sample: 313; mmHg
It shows 140; mmHg
